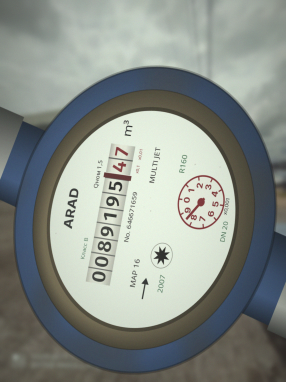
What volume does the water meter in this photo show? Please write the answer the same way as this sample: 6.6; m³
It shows 89195.478; m³
